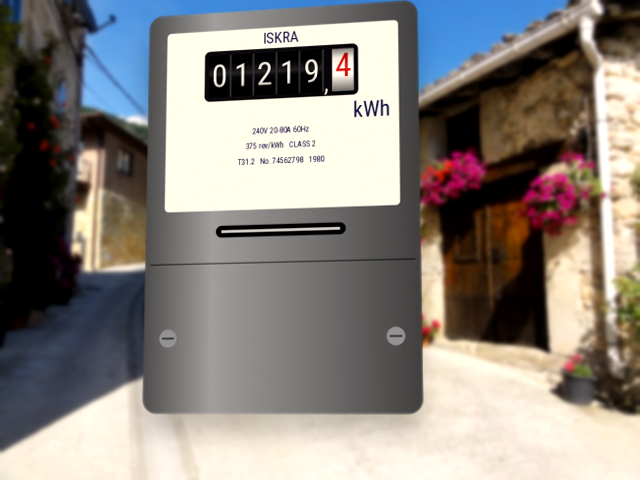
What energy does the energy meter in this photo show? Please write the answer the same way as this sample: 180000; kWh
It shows 1219.4; kWh
